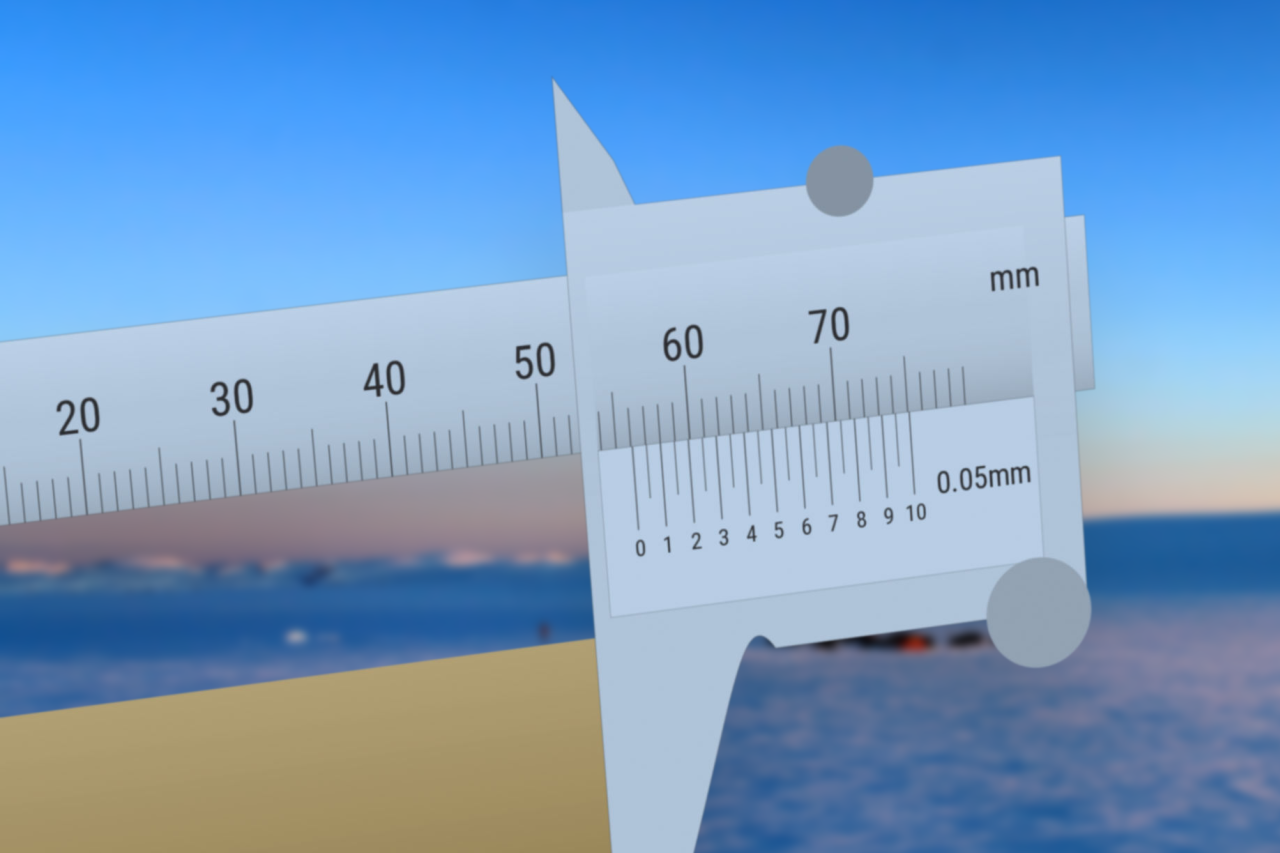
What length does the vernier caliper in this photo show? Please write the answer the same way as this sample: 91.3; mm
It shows 56.1; mm
